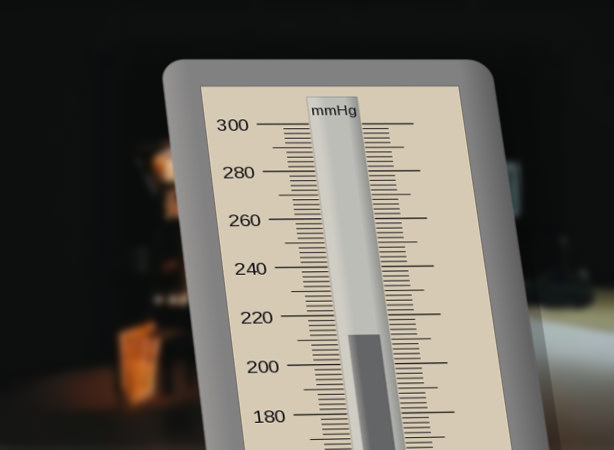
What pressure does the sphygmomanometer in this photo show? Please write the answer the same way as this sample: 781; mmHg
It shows 212; mmHg
